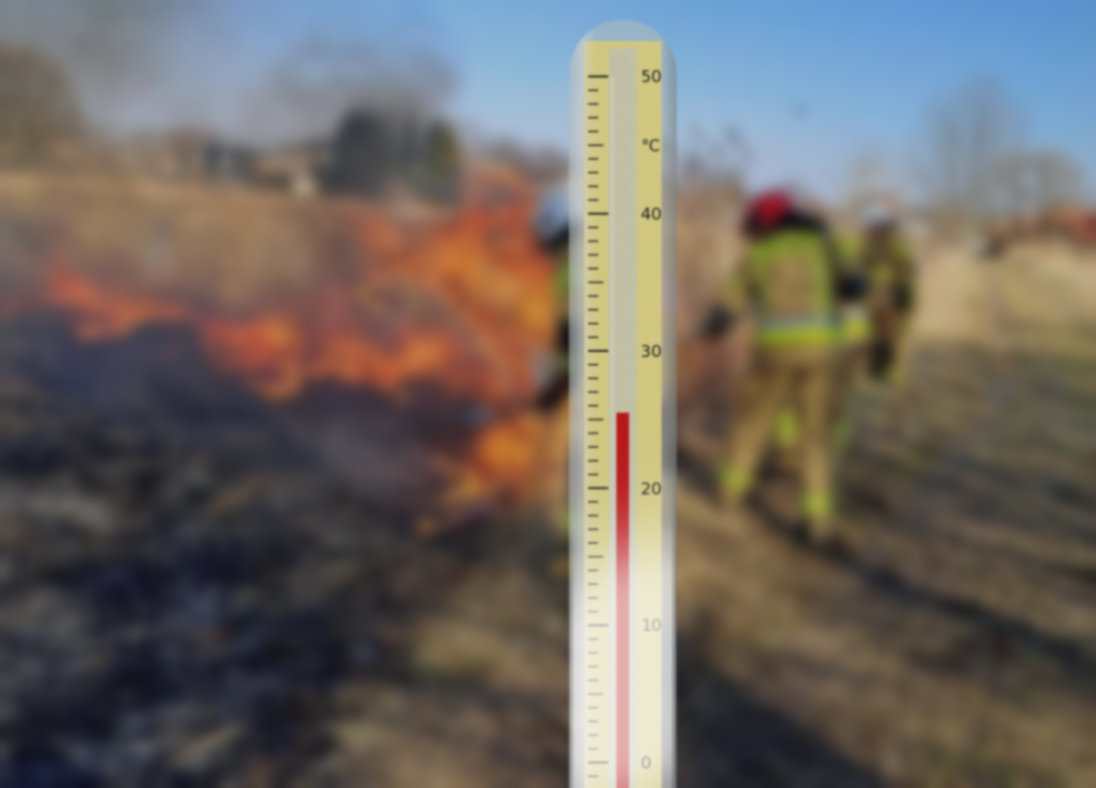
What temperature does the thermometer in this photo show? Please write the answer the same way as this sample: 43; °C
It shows 25.5; °C
